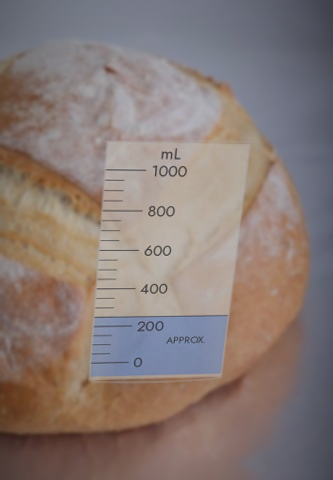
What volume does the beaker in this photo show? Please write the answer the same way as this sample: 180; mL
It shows 250; mL
